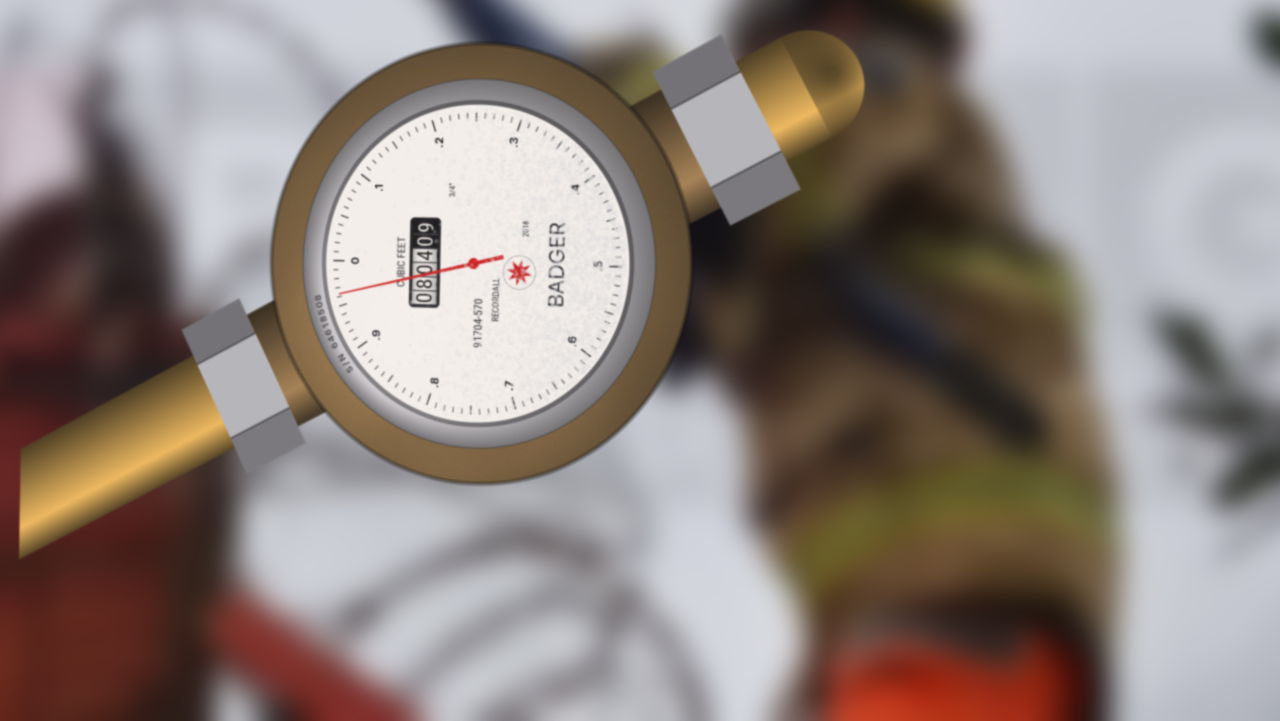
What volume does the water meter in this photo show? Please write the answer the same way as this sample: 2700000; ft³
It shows 80408.96; ft³
